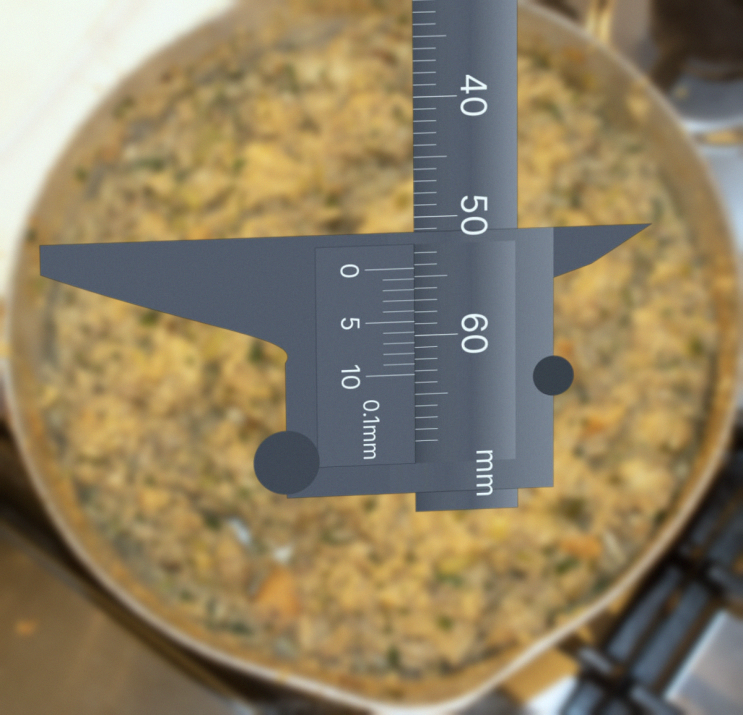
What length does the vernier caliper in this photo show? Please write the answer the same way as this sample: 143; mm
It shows 54.3; mm
